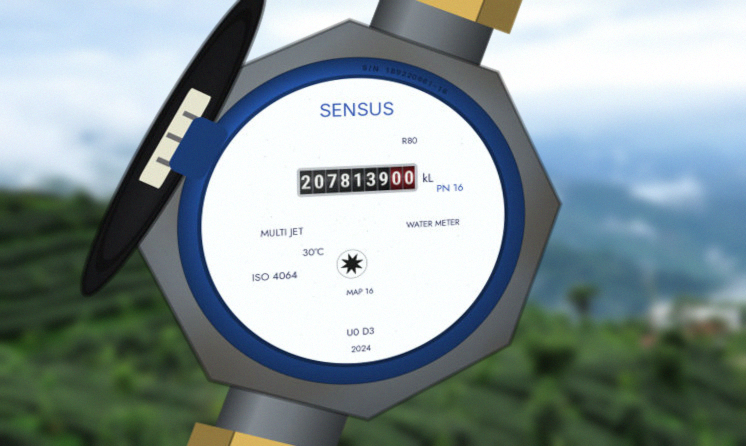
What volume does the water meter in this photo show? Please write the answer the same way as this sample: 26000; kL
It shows 2078139.00; kL
